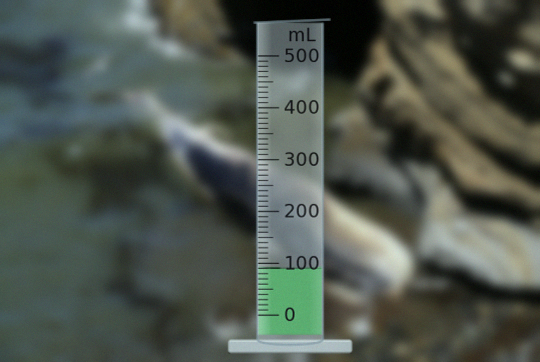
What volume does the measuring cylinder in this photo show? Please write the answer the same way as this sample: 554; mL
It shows 90; mL
